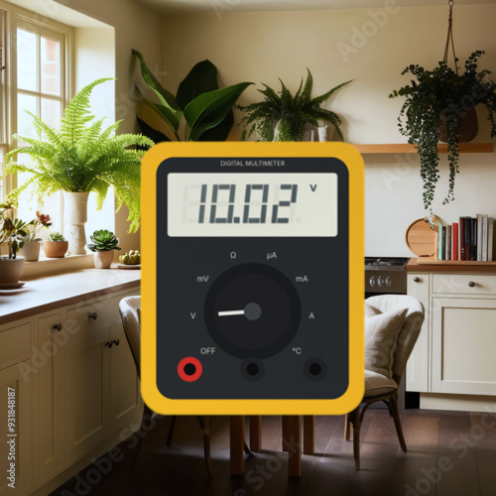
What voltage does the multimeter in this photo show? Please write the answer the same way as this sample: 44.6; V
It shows 10.02; V
